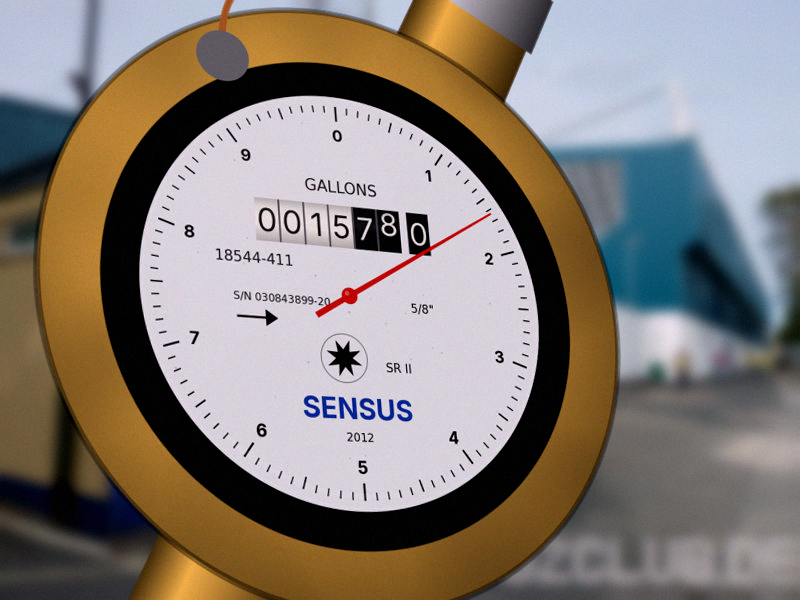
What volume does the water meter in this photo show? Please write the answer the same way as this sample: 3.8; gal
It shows 15781.6; gal
